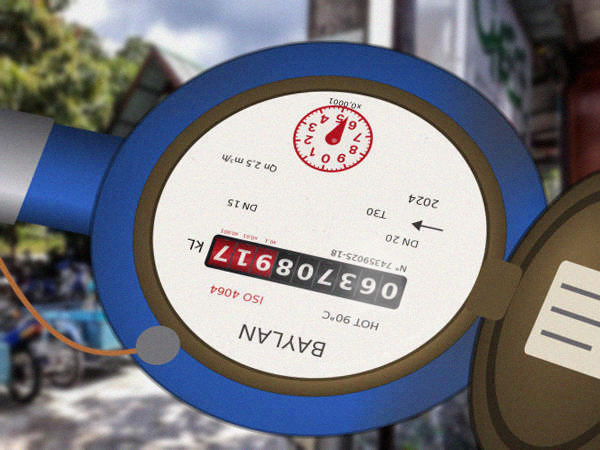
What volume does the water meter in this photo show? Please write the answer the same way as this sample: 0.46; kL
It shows 63708.9175; kL
